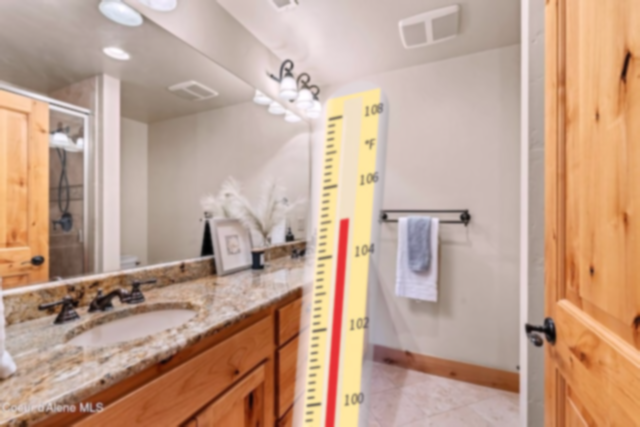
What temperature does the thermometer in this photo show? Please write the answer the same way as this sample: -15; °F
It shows 105; °F
